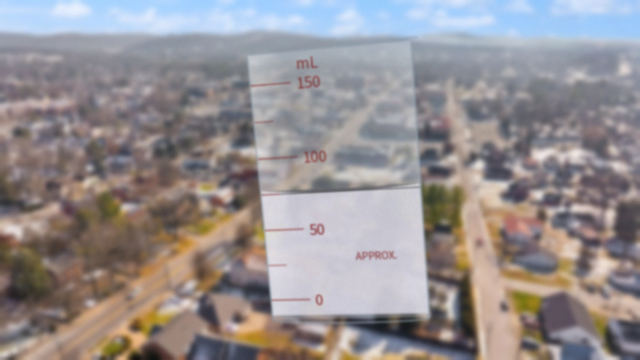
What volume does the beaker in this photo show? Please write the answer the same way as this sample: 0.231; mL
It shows 75; mL
